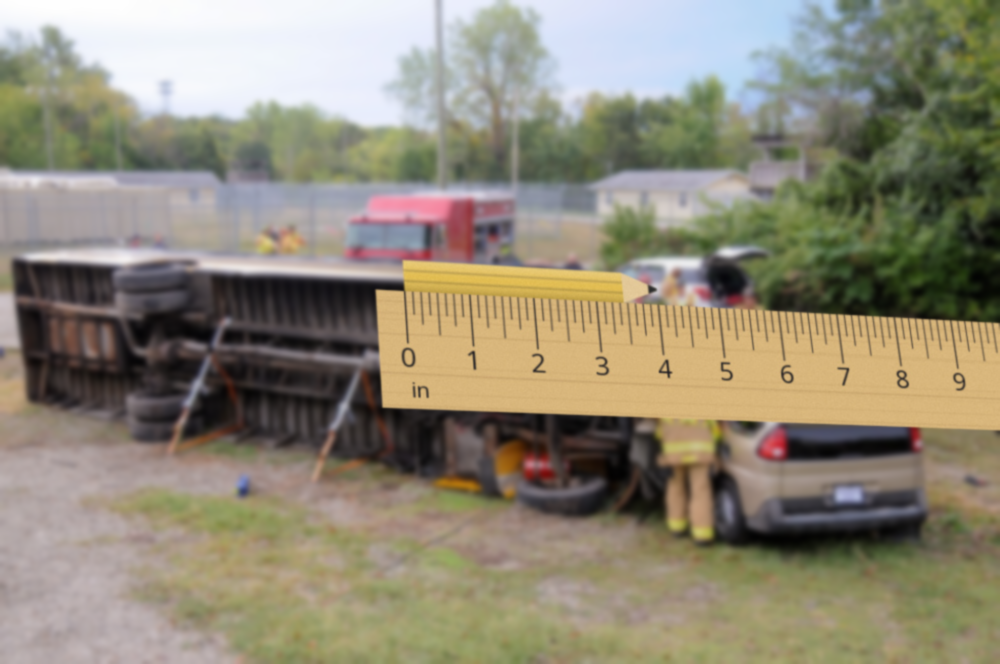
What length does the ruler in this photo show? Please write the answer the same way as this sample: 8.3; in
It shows 4; in
